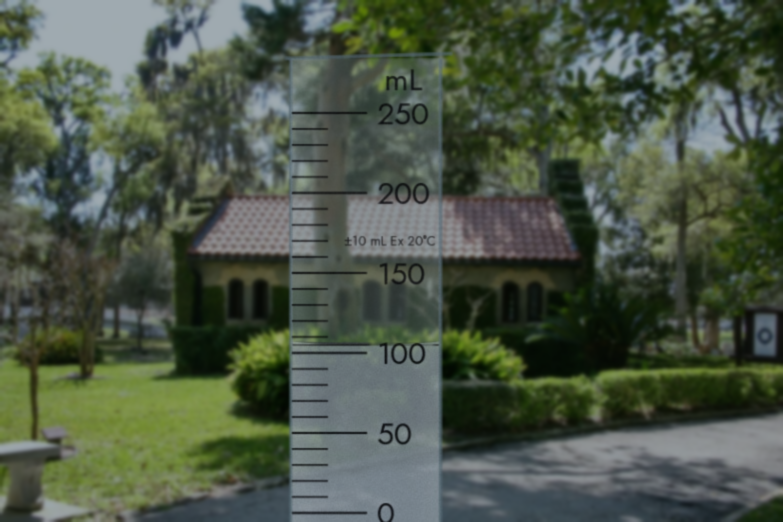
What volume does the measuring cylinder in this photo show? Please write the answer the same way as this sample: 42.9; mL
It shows 105; mL
